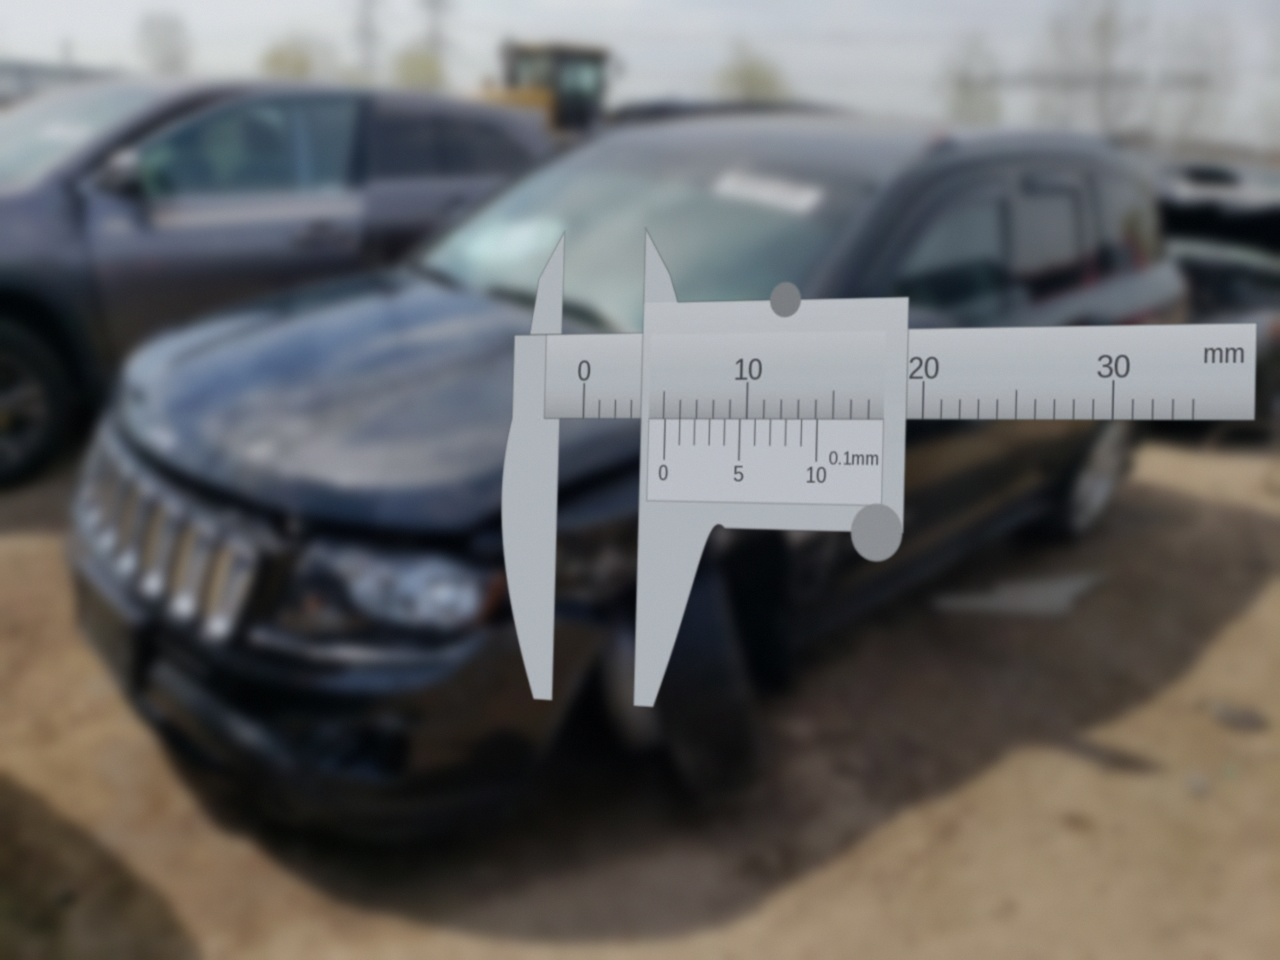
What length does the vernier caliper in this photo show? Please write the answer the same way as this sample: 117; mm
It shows 5.1; mm
